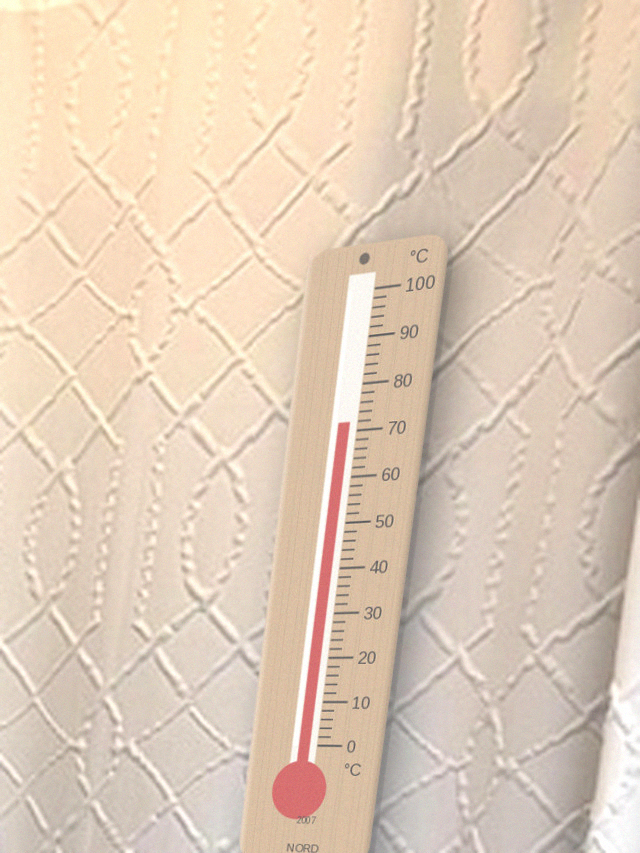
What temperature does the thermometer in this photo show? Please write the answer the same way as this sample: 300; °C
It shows 72; °C
